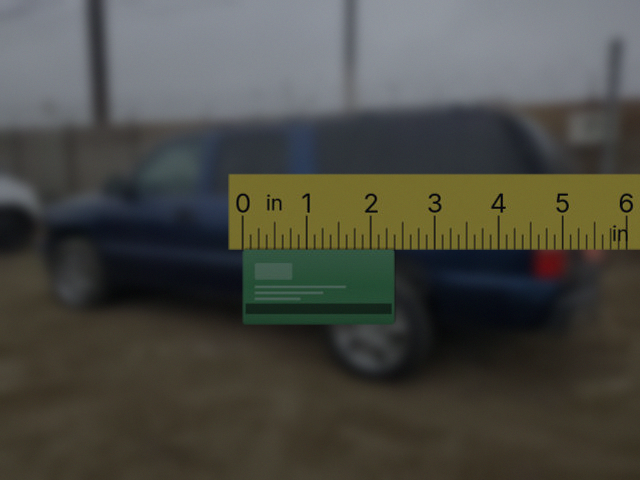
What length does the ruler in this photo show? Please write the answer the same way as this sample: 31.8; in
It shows 2.375; in
